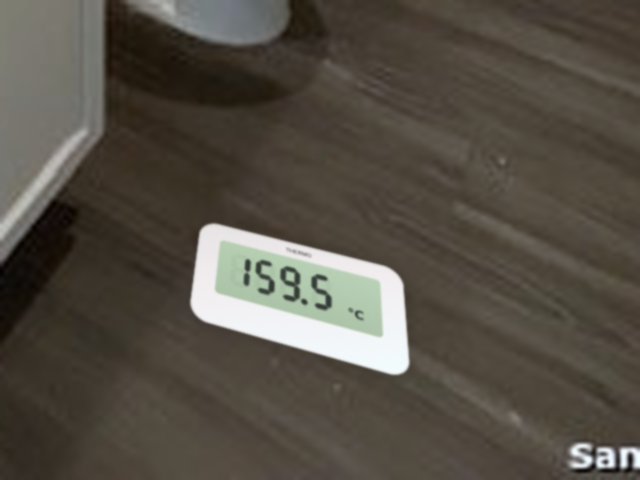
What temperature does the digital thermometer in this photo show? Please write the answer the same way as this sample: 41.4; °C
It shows 159.5; °C
